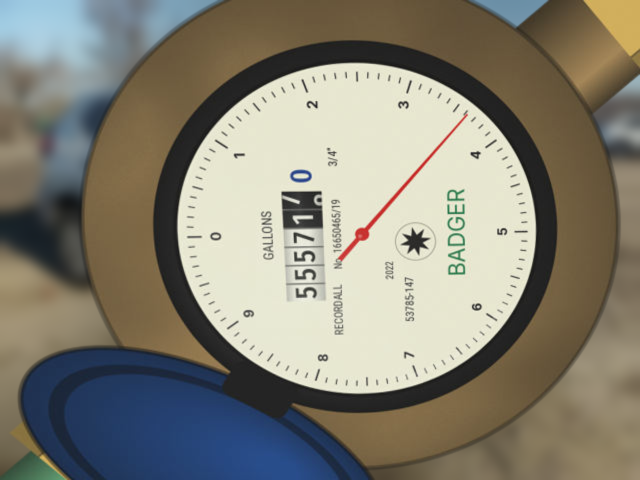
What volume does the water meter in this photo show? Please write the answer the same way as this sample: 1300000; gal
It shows 5557173.6; gal
